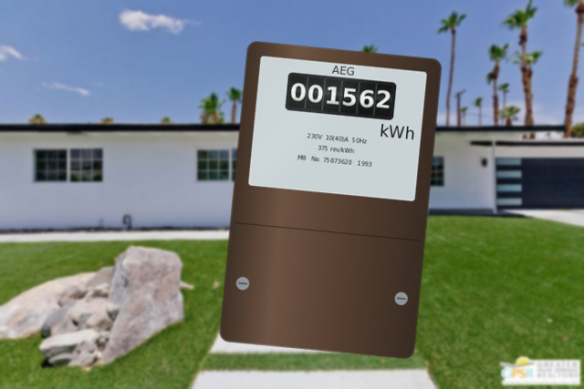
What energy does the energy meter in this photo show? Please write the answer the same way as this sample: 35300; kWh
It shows 1562; kWh
